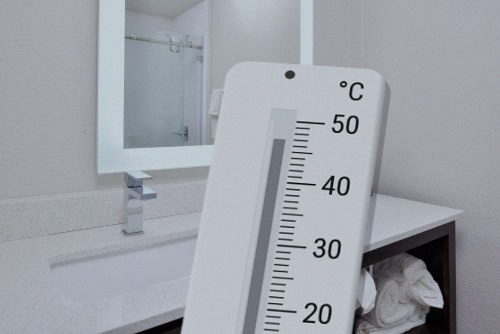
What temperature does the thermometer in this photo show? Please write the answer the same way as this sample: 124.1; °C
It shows 47; °C
